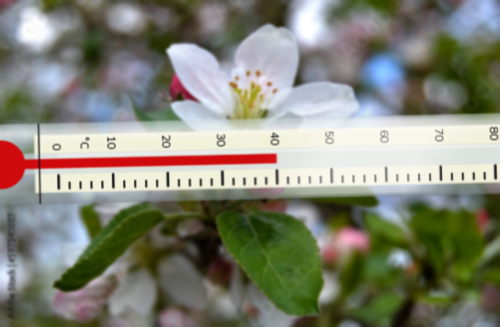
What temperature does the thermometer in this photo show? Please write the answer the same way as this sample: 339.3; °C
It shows 40; °C
